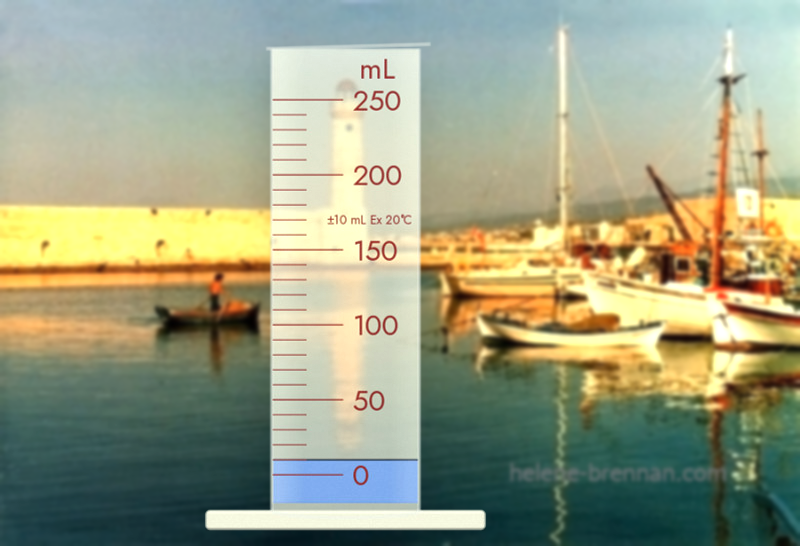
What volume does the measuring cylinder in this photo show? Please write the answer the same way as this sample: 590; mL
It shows 10; mL
